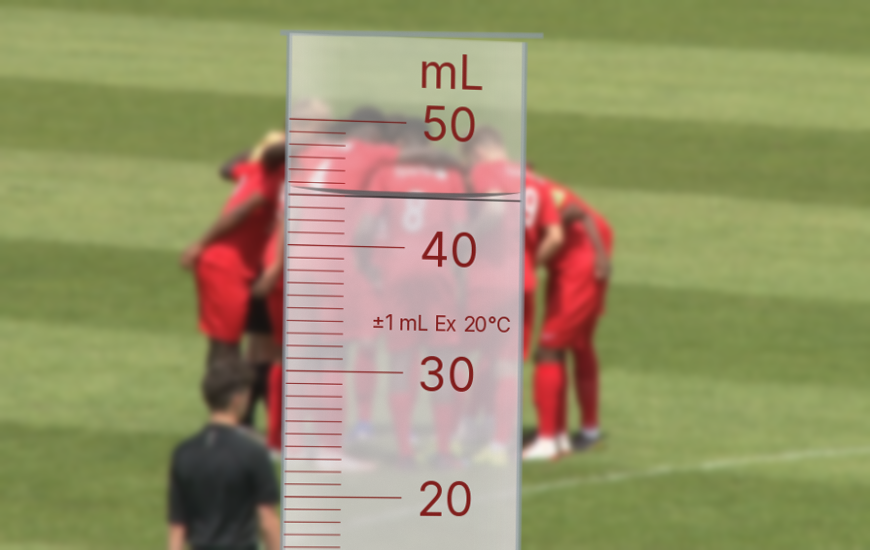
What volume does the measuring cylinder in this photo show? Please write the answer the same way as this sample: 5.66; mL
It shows 44; mL
